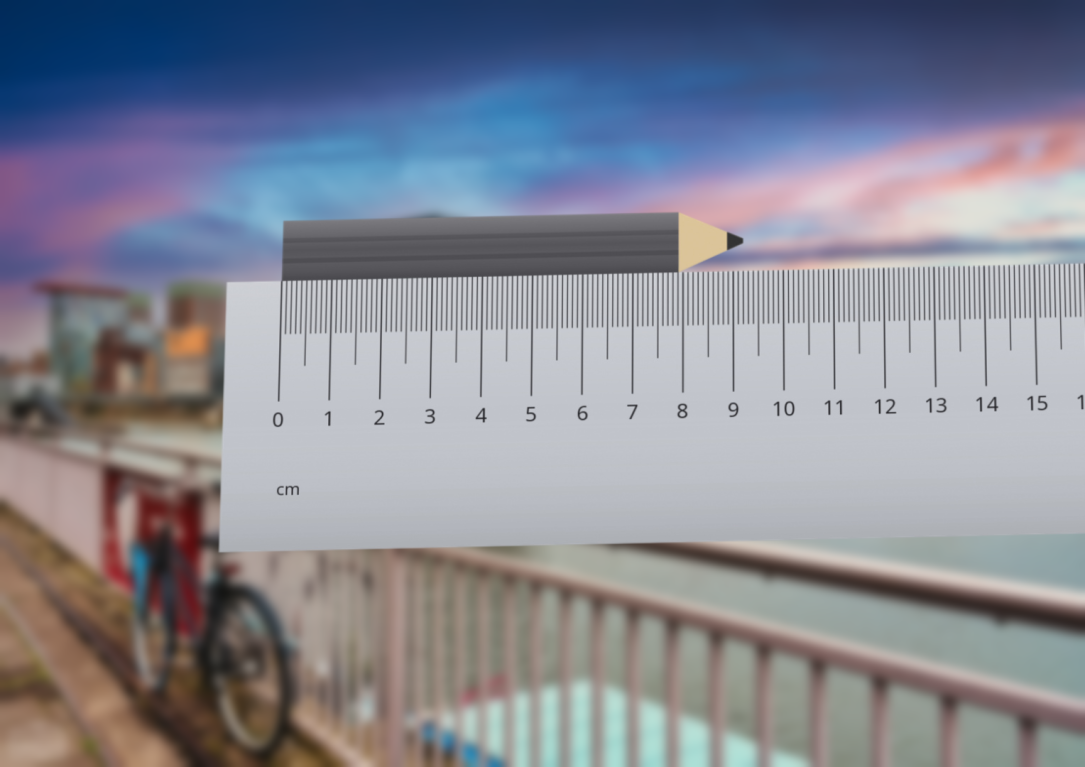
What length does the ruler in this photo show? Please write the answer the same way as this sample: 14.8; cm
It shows 9.2; cm
